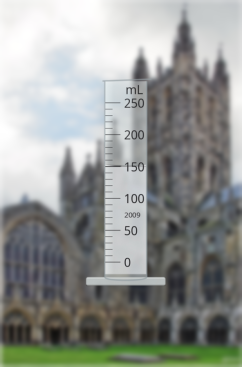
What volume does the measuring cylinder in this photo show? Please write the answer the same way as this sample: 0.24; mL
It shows 150; mL
